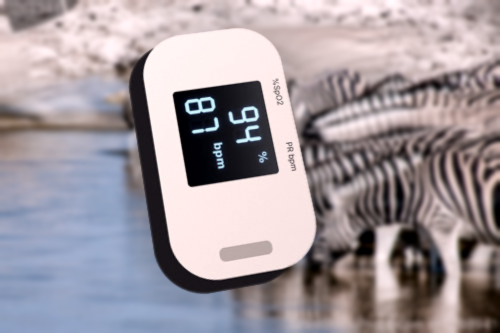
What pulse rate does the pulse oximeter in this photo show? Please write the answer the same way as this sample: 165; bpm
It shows 87; bpm
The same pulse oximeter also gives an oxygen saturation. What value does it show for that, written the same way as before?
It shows 94; %
